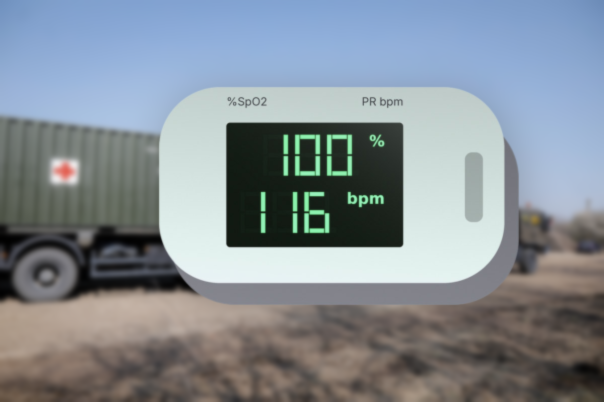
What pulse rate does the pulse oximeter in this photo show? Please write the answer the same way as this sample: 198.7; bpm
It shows 116; bpm
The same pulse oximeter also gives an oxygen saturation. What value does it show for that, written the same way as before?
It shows 100; %
